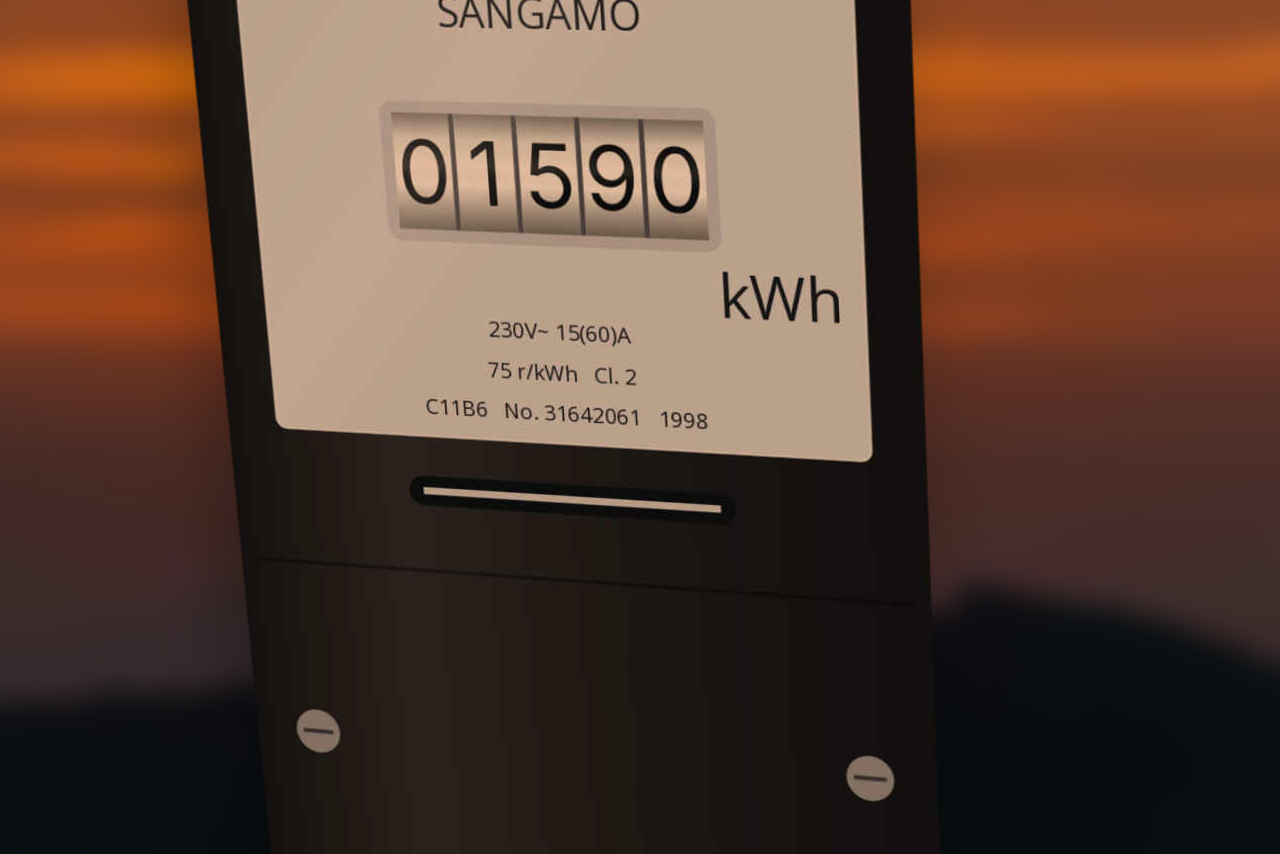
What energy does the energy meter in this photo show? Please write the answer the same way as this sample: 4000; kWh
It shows 1590; kWh
